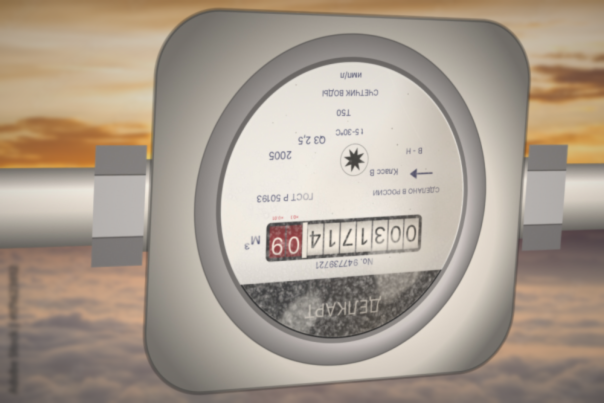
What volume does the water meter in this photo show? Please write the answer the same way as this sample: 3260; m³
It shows 31714.09; m³
